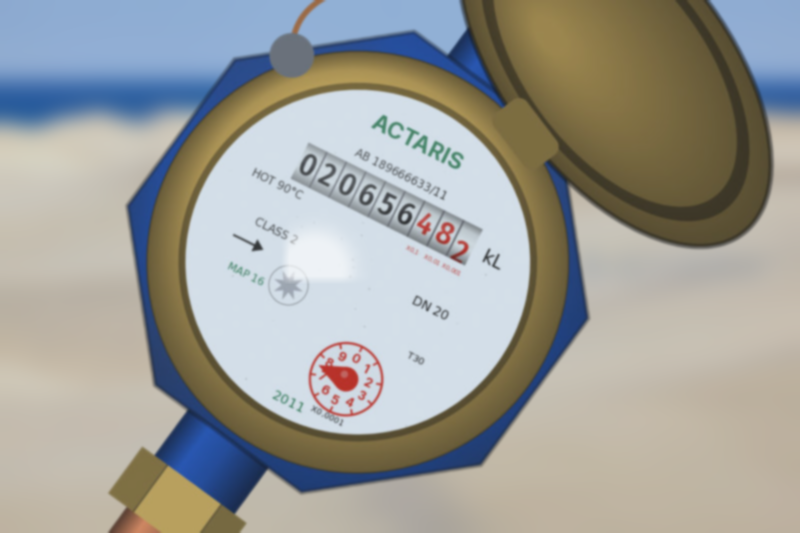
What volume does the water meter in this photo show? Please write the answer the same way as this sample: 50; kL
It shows 20656.4817; kL
